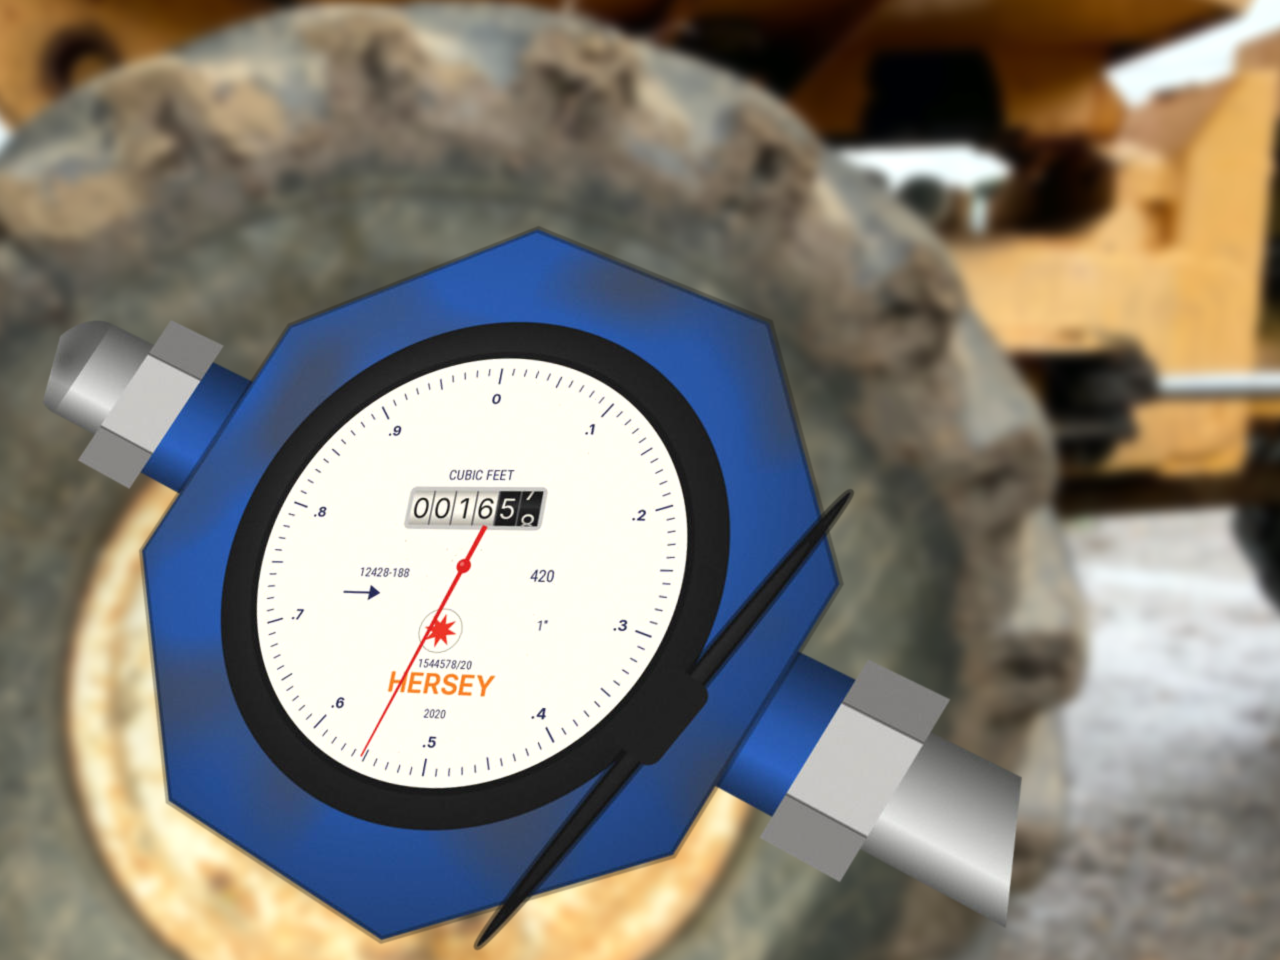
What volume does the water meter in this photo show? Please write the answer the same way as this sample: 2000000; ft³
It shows 1657.55; ft³
